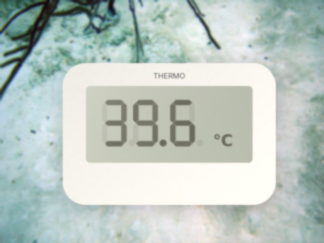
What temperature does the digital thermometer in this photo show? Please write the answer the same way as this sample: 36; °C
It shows 39.6; °C
